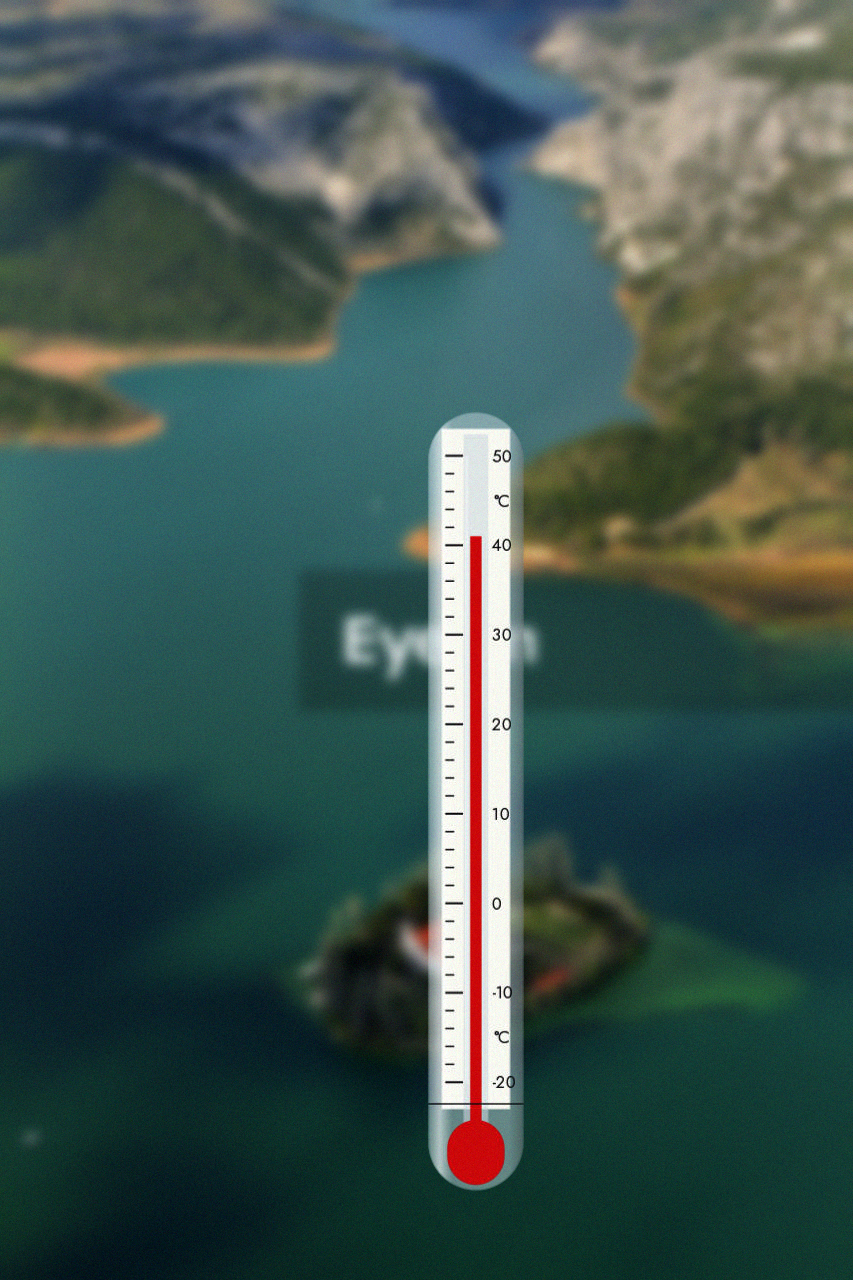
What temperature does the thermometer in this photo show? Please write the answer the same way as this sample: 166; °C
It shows 41; °C
